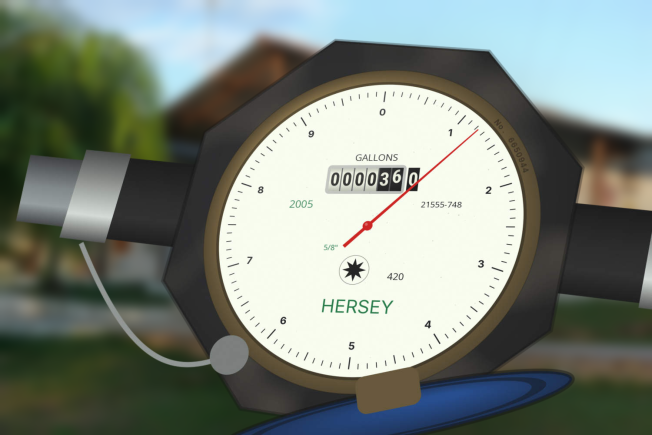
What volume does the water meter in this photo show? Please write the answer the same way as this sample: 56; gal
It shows 361.2; gal
